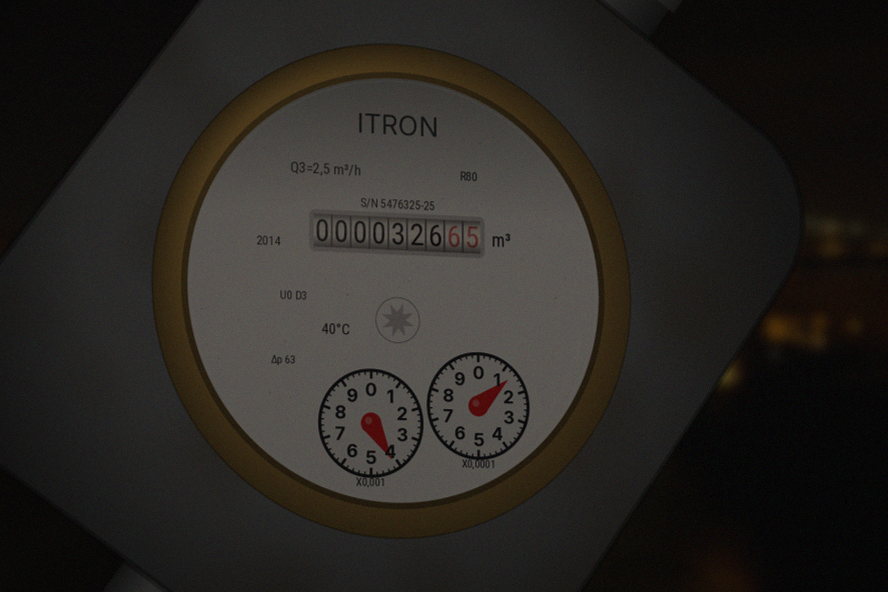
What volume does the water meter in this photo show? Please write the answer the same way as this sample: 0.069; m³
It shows 326.6541; m³
